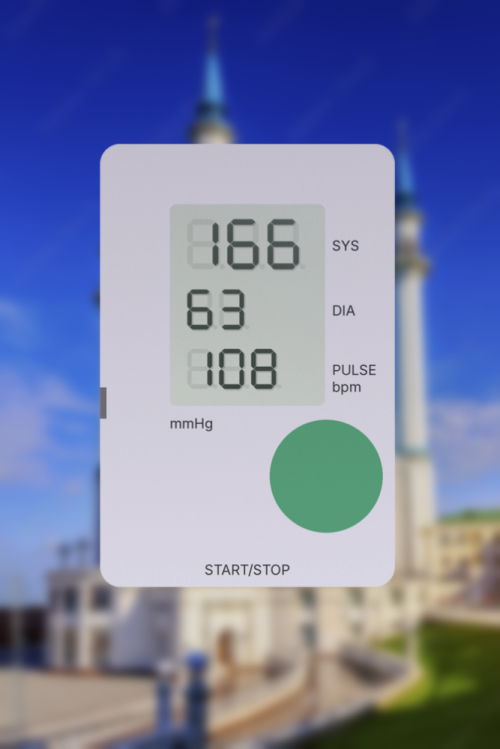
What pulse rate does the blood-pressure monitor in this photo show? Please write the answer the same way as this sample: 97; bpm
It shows 108; bpm
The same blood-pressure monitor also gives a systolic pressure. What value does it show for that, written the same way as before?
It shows 166; mmHg
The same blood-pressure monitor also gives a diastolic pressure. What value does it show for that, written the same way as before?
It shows 63; mmHg
